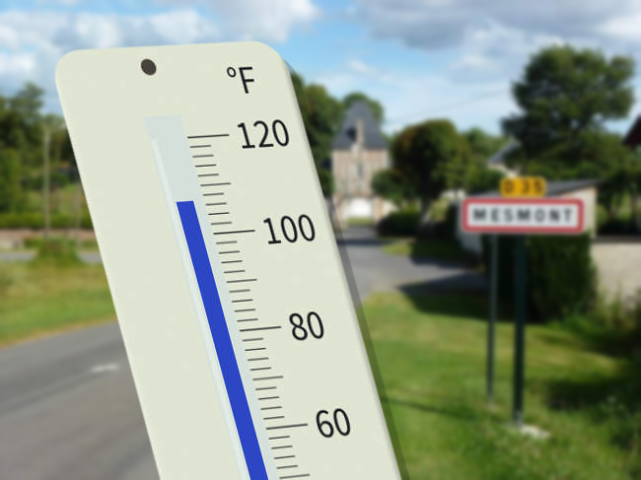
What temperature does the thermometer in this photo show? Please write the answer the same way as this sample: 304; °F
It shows 107; °F
